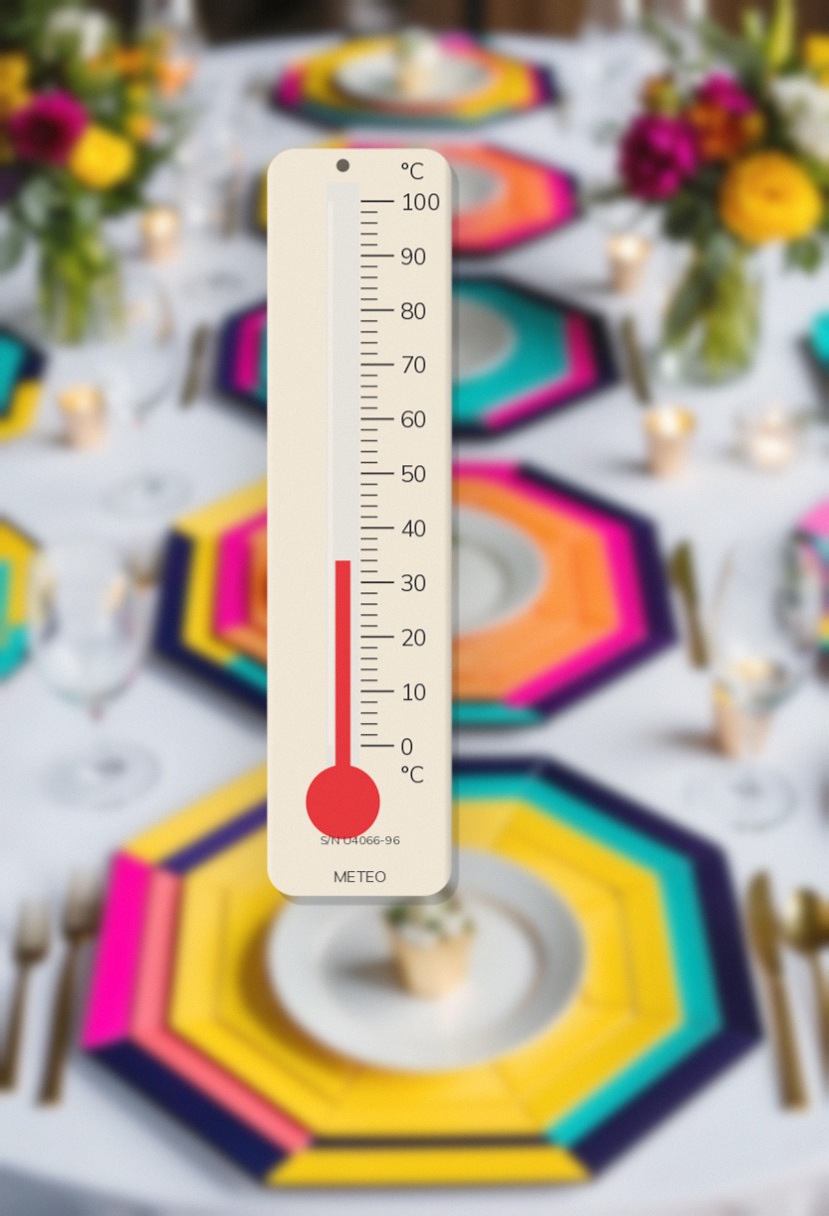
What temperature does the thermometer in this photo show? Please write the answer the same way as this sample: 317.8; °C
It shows 34; °C
